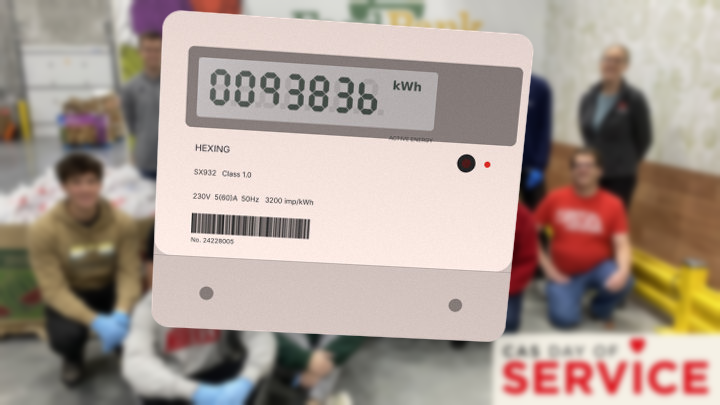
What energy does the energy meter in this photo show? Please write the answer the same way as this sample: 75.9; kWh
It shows 93836; kWh
